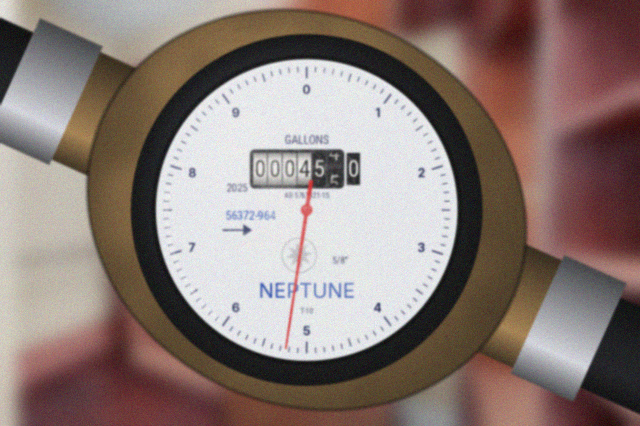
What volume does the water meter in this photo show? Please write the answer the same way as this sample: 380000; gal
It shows 4545.2; gal
